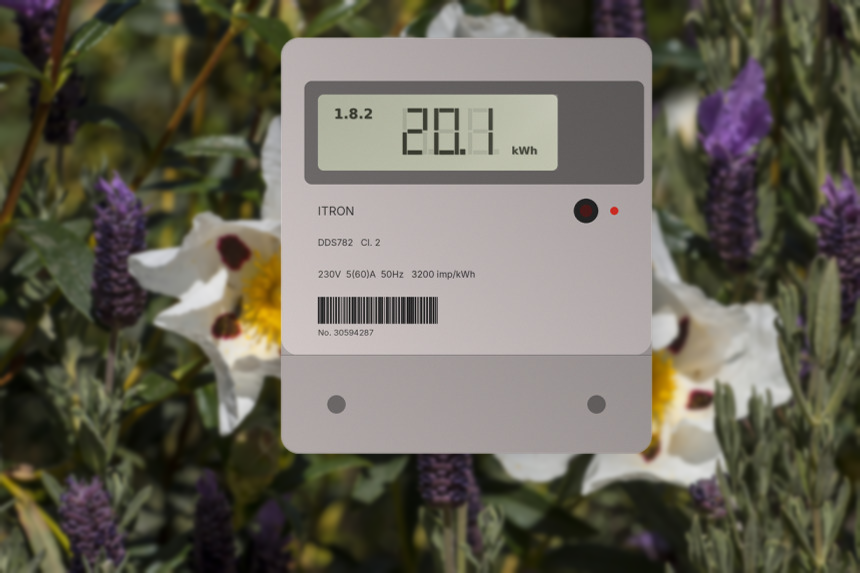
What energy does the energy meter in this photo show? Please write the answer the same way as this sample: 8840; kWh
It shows 20.1; kWh
